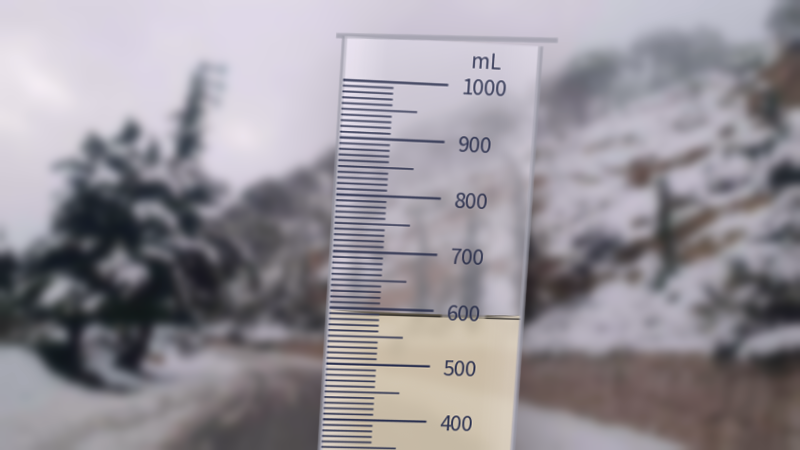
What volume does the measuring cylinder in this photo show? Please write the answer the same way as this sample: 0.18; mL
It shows 590; mL
